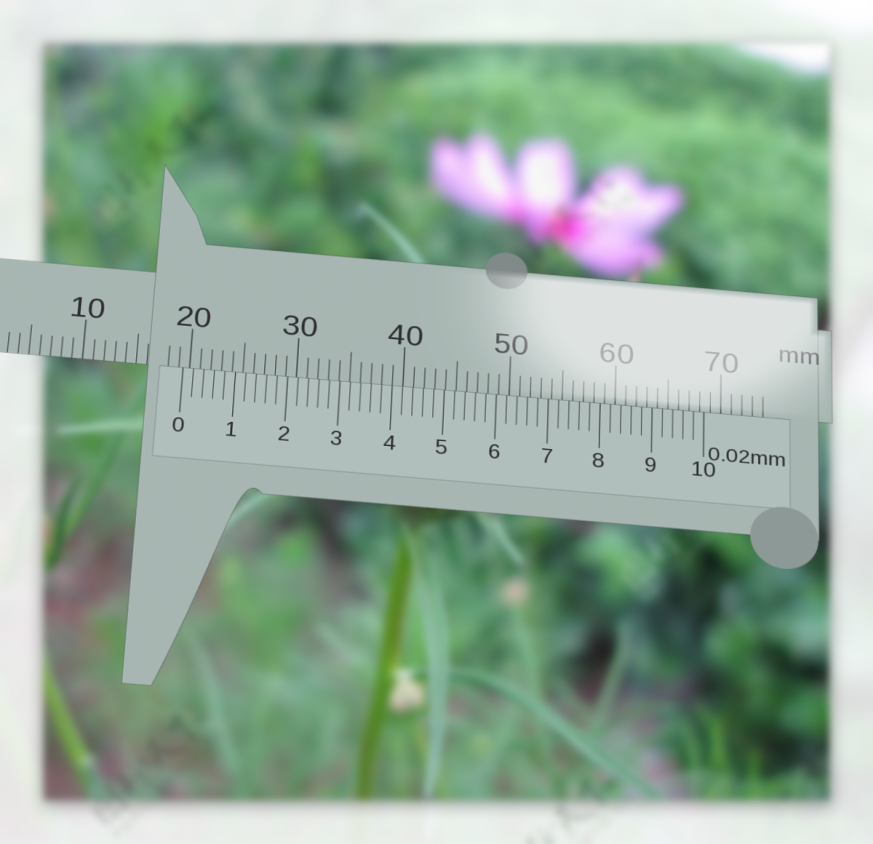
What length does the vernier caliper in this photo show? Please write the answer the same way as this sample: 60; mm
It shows 19.4; mm
